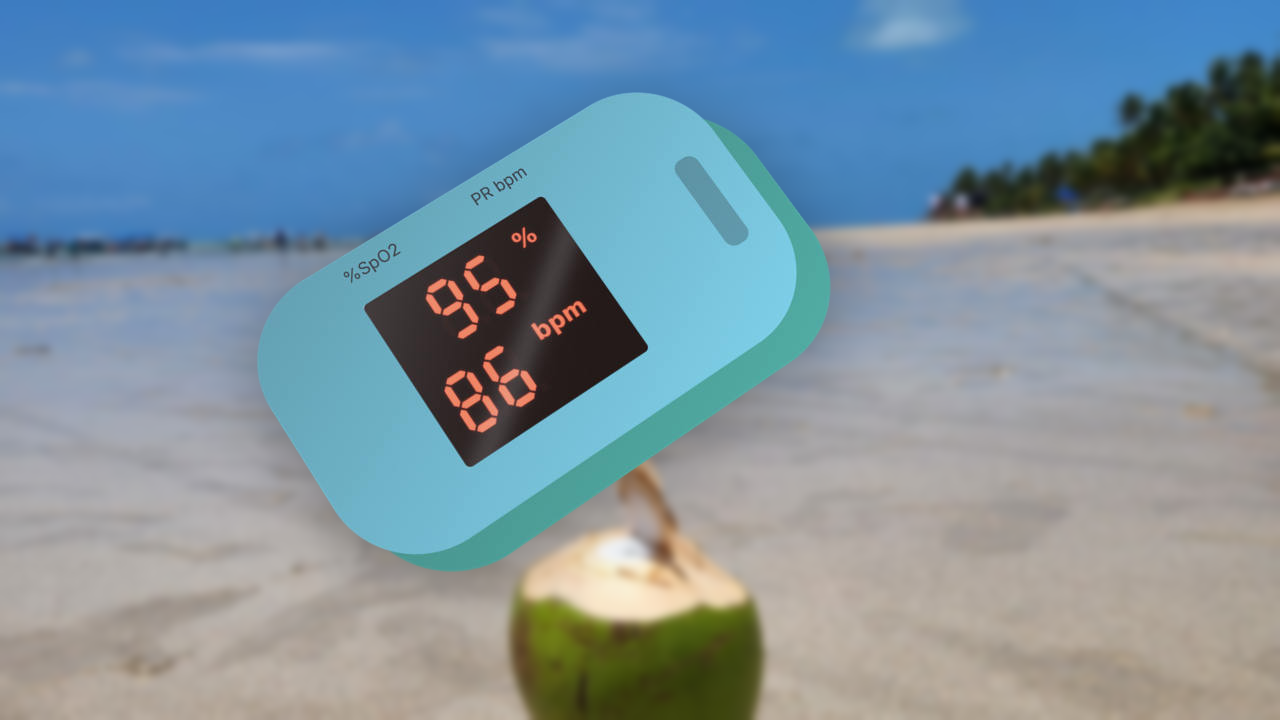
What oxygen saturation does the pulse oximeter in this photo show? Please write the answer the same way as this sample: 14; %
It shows 95; %
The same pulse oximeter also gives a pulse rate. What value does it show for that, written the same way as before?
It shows 86; bpm
